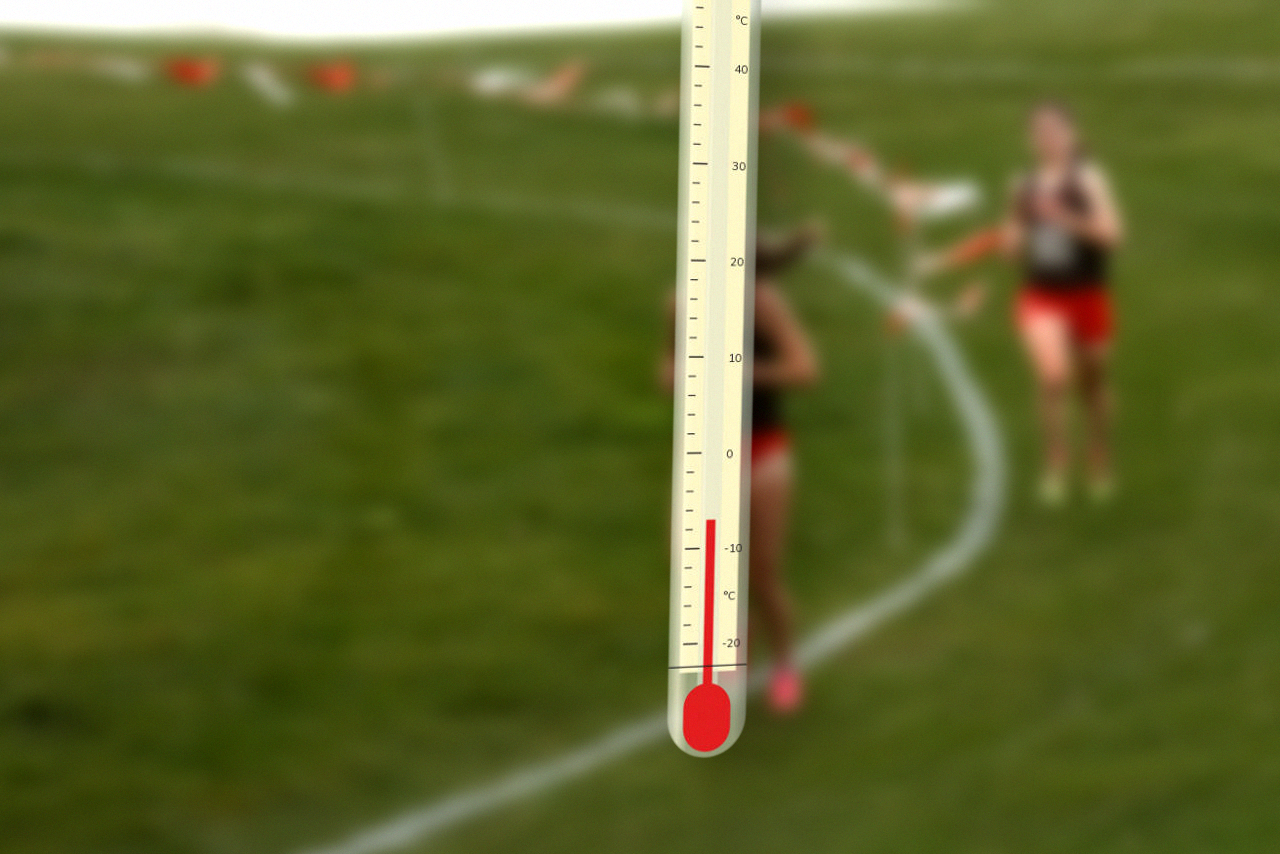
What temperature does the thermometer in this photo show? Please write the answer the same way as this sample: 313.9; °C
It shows -7; °C
